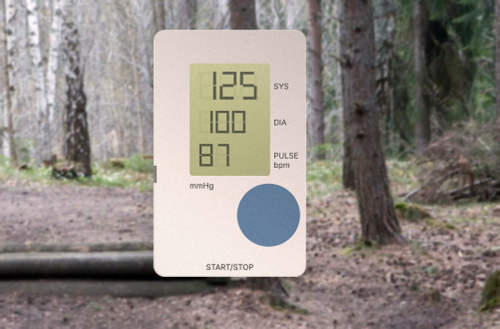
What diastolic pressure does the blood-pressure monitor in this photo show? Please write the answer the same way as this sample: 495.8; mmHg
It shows 100; mmHg
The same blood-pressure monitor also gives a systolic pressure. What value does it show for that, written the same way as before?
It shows 125; mmHg
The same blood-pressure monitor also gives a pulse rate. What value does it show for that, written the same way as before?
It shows 87; bpm
